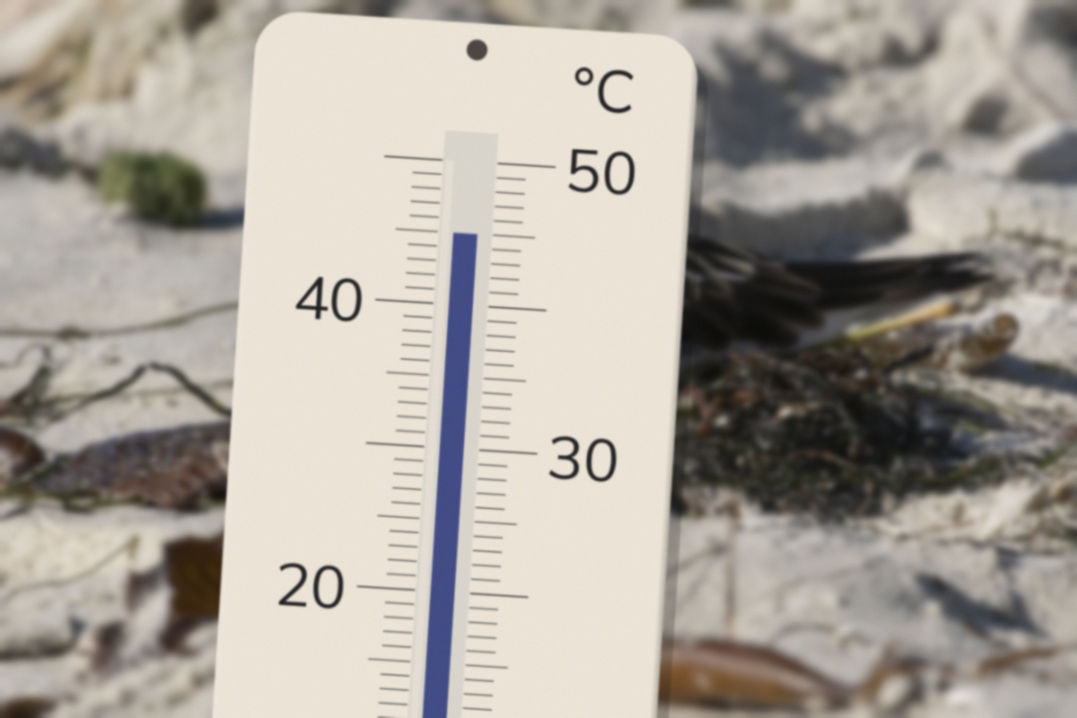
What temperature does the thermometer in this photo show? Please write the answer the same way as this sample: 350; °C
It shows 45; °C
